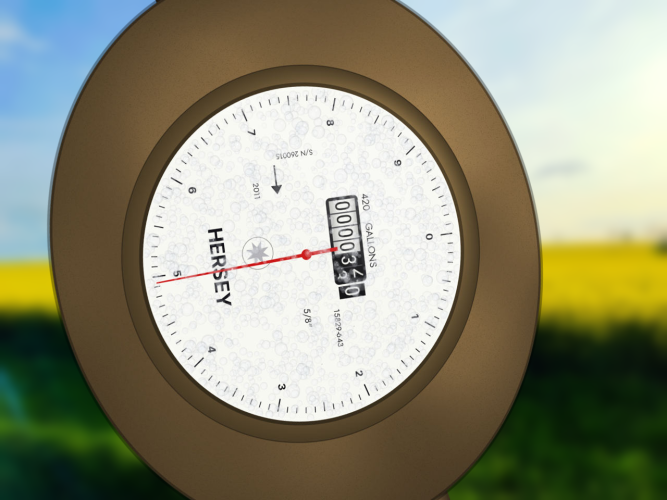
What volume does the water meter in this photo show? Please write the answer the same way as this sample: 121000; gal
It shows 324.9; gal
